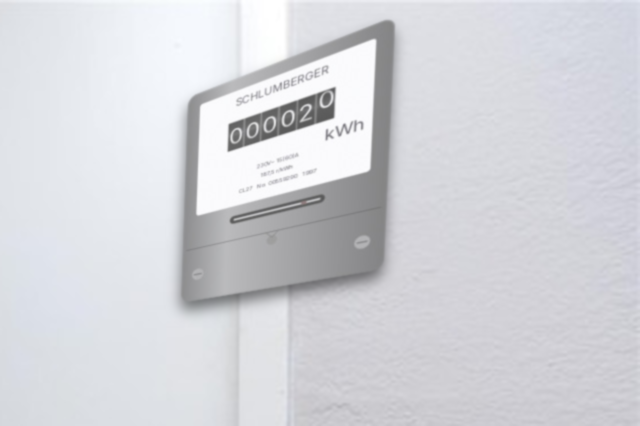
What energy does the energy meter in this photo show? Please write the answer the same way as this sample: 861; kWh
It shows 20; kWh
